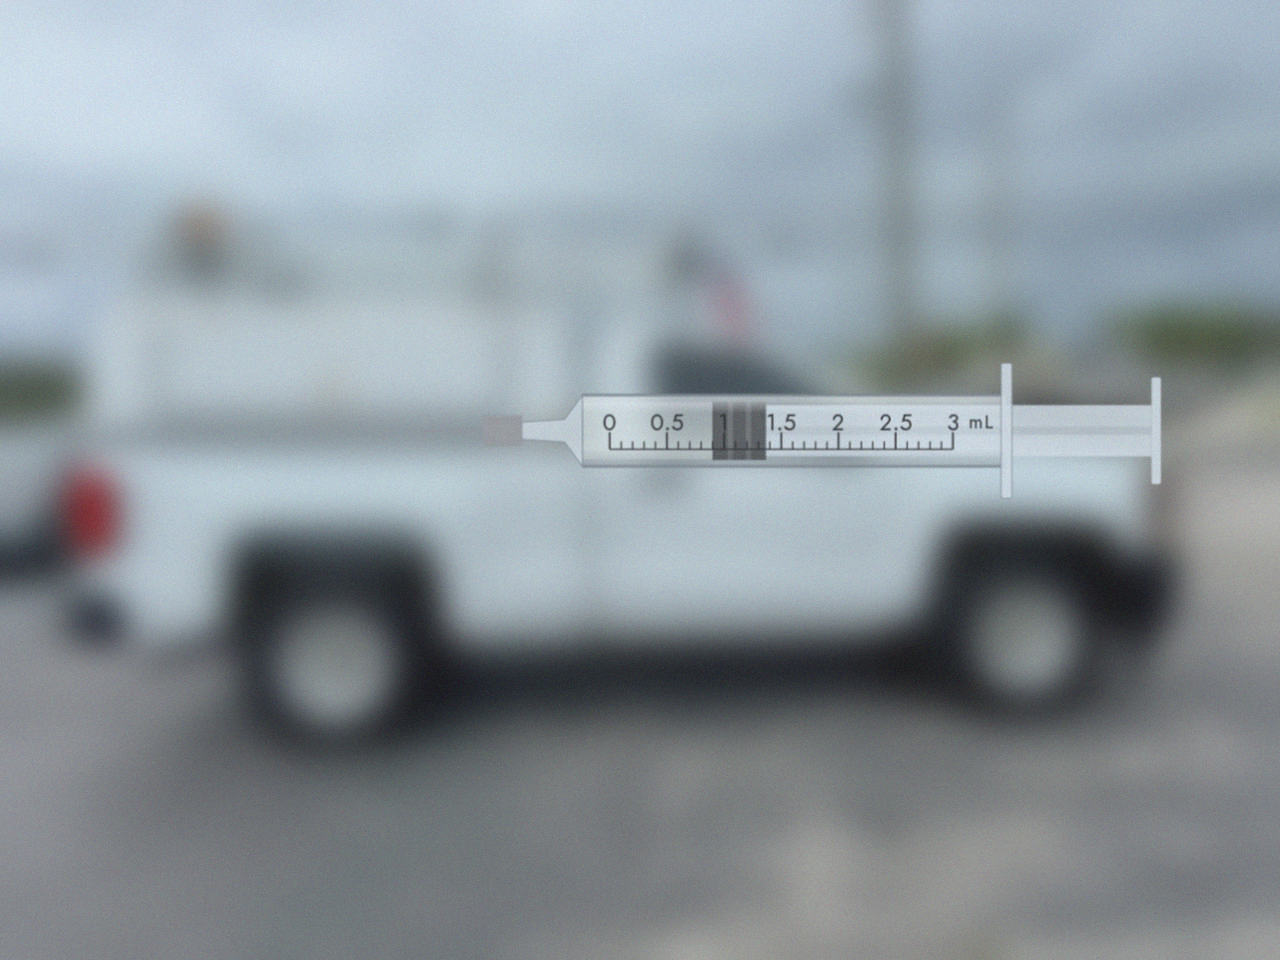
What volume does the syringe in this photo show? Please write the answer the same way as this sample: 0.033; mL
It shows 0.9; mL
